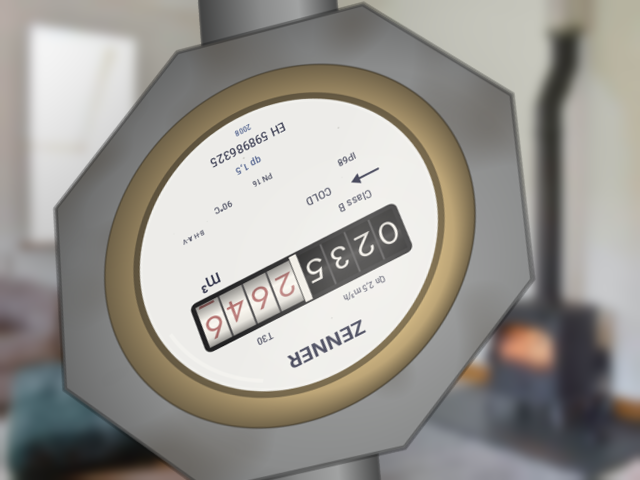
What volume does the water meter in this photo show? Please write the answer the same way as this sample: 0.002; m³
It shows 235.2646; m³
